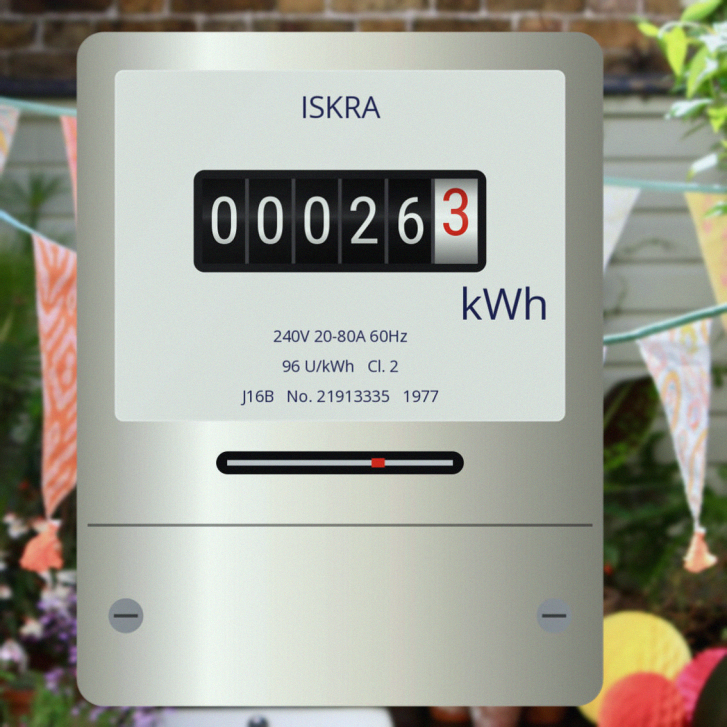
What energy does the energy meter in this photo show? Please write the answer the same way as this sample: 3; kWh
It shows 26.3; kWh
